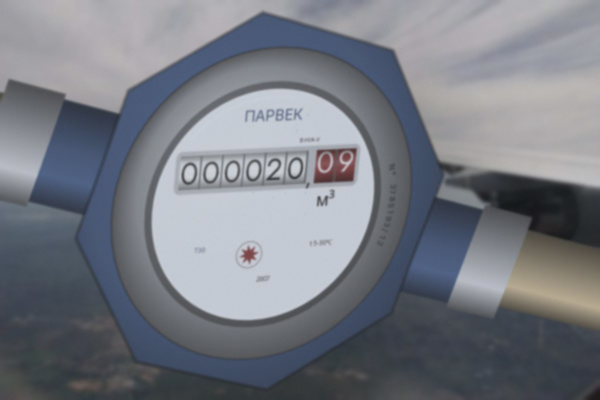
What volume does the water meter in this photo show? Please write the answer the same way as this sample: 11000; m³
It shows 20.09; m³
